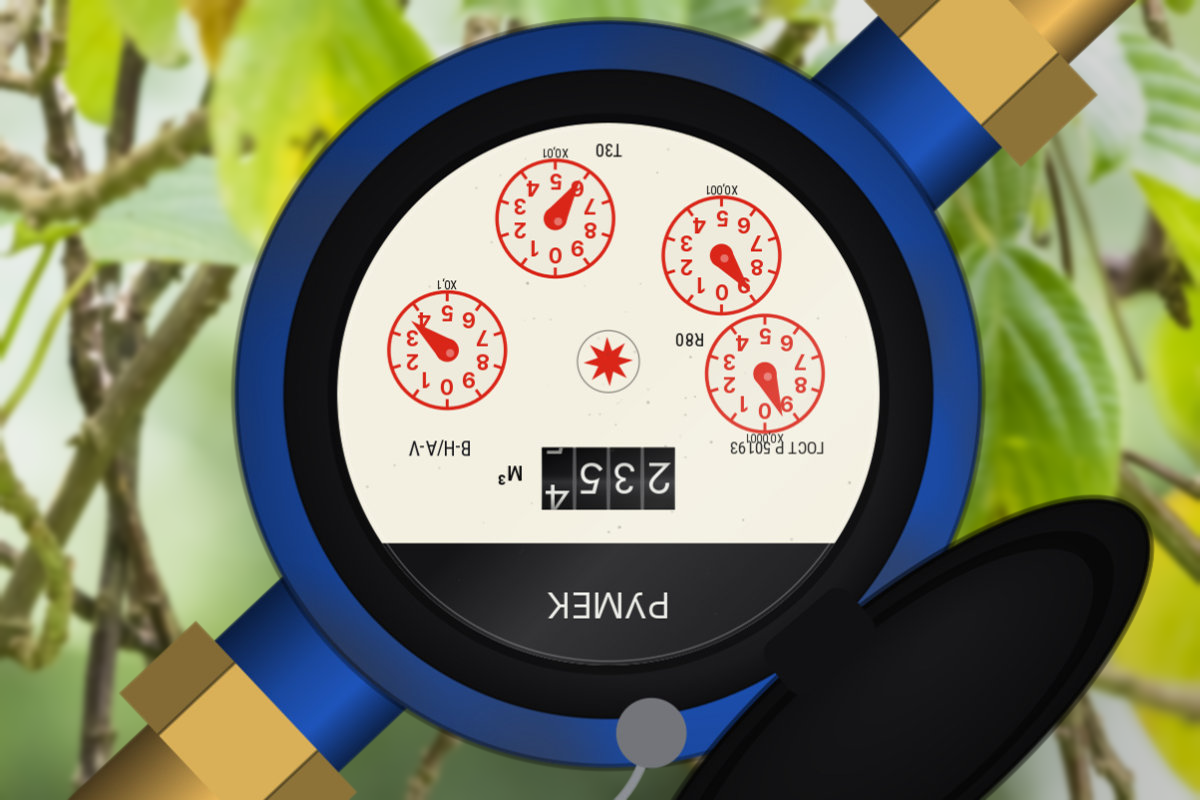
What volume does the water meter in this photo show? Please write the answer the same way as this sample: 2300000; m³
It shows 2354.3589; m³
